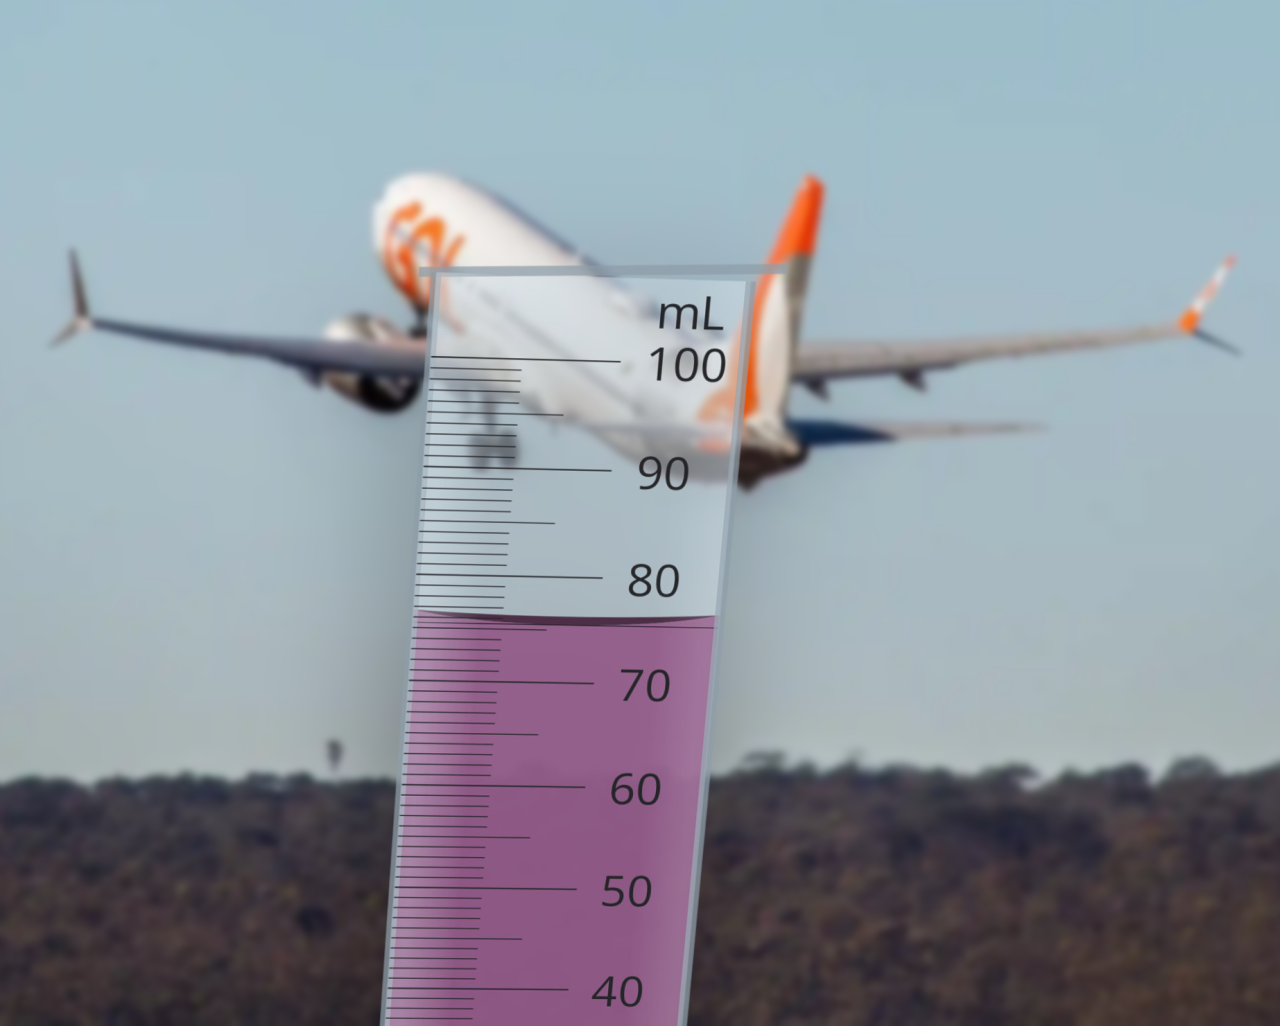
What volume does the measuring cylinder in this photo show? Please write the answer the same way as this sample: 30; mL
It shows 75.5; mL
